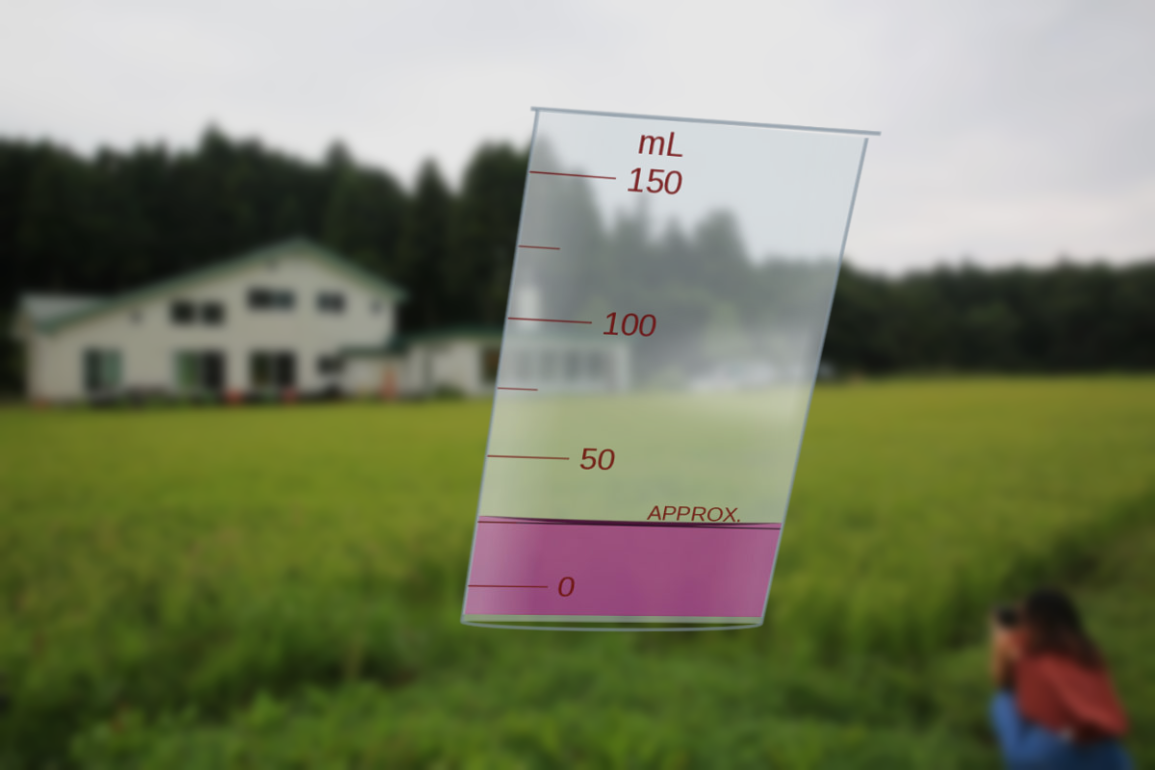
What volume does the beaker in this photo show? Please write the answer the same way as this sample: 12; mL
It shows 25; mL
